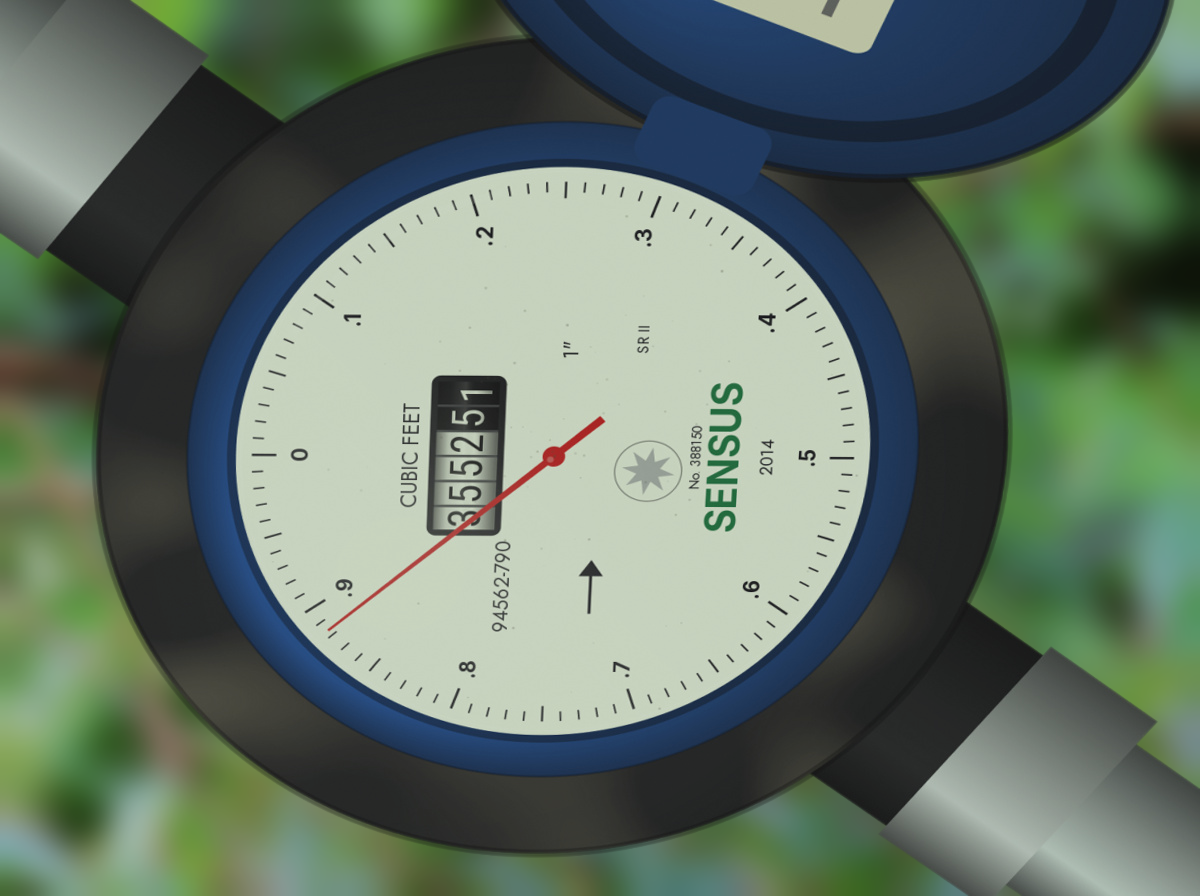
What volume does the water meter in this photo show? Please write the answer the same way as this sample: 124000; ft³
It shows 355250.88; ft³
